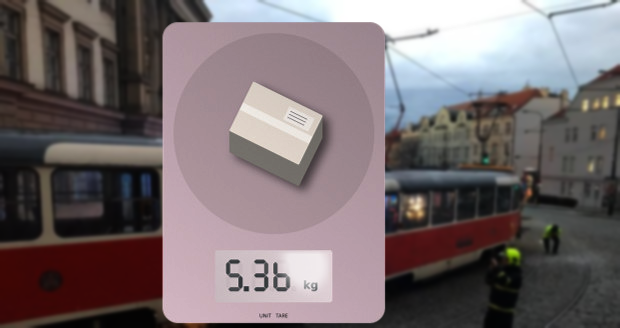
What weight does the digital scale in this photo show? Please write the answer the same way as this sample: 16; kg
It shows 5.36; kg
